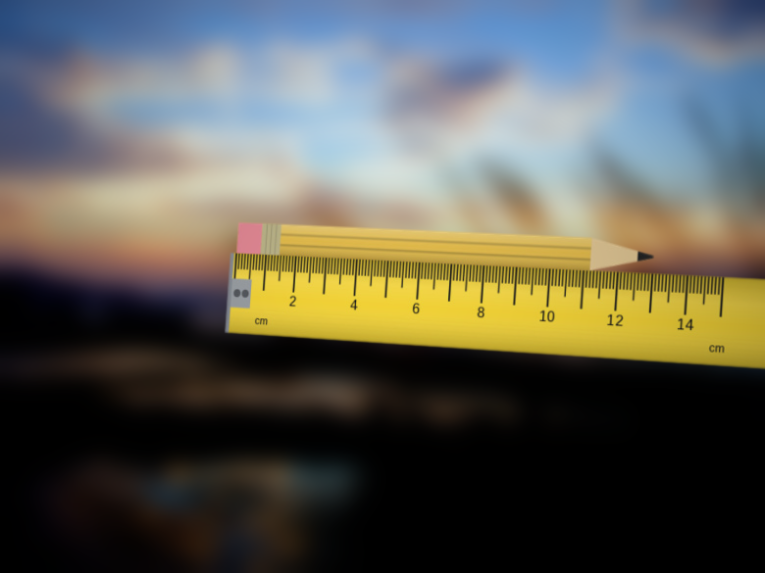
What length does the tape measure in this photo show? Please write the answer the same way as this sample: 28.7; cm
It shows 13; cm
